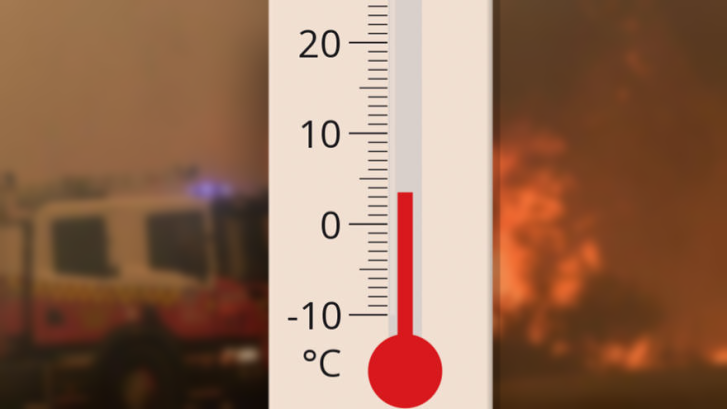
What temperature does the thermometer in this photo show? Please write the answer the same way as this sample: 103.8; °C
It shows 3.5; °C
